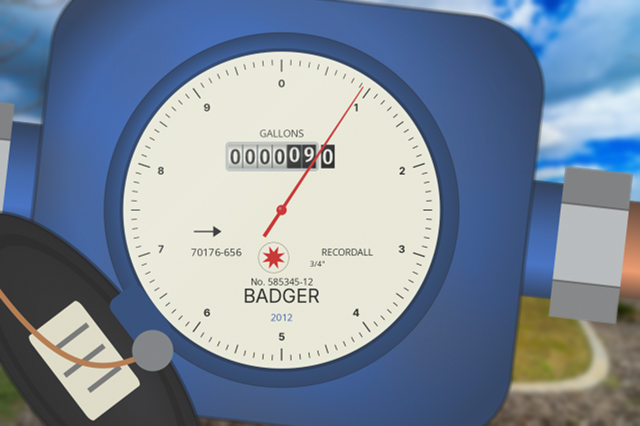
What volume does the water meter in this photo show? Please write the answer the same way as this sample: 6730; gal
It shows 90.9; gal
